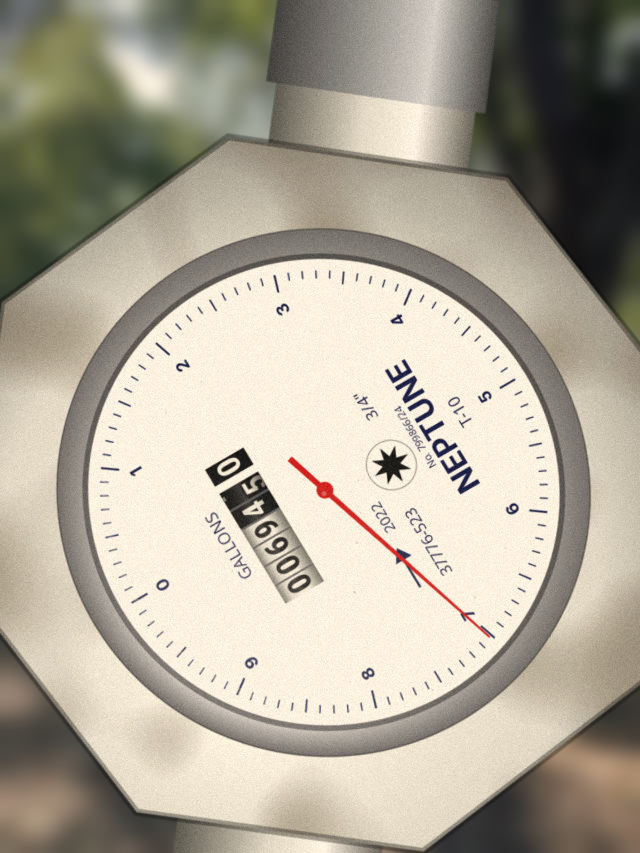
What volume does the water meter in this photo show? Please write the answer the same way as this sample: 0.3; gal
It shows 69447.0; gal
